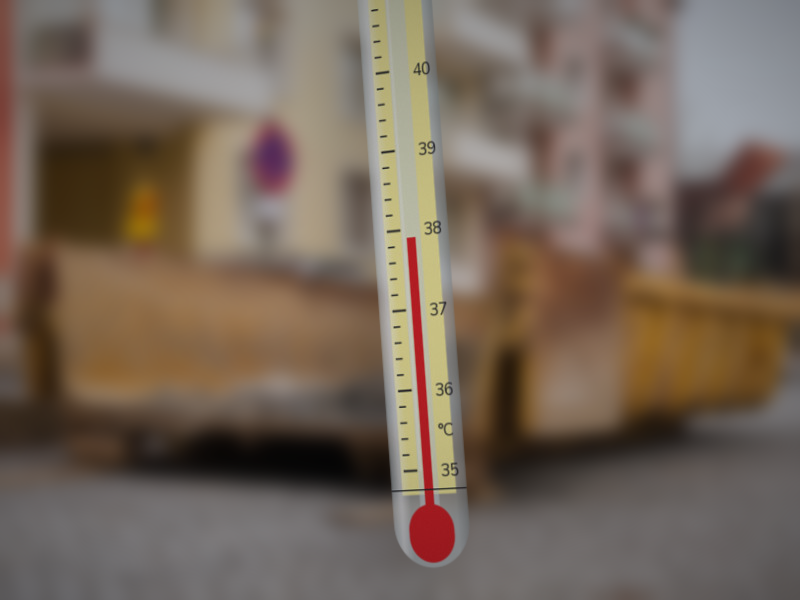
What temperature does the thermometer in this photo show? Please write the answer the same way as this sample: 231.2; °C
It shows 37.9; °C
